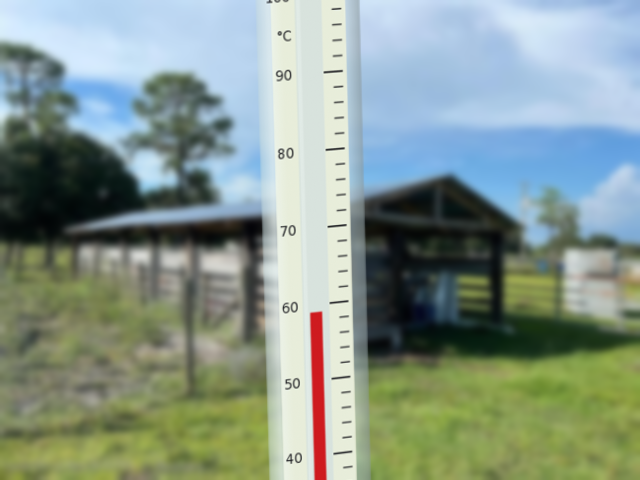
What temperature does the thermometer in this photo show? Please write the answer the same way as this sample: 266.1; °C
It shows 59; °C
